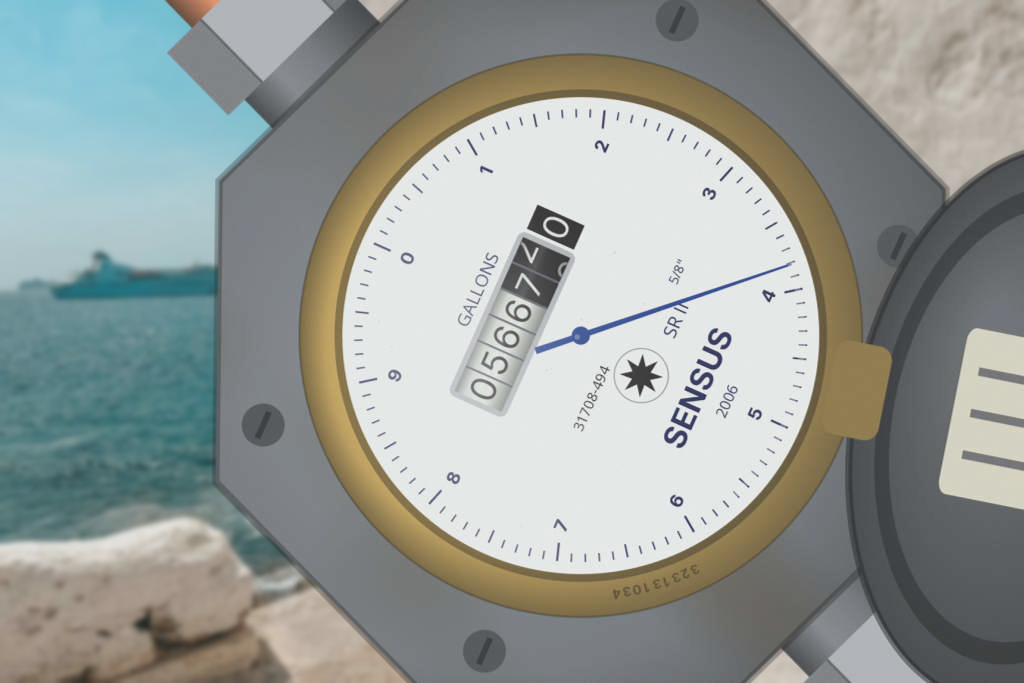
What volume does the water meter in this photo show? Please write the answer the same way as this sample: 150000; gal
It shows 566723.8; gal
